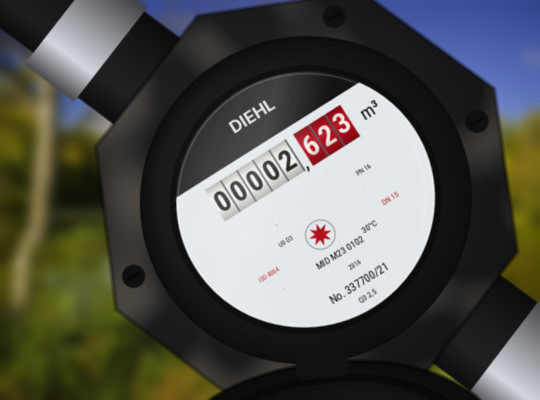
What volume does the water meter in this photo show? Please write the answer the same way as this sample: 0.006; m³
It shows 2.623; m³
